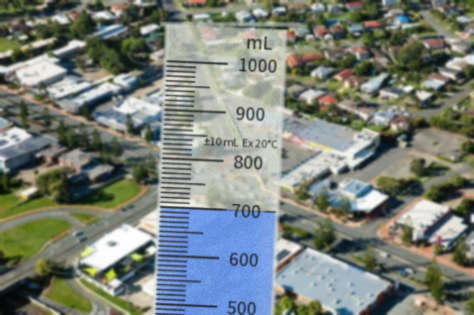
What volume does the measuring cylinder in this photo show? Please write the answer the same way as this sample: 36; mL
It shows 700; mL
